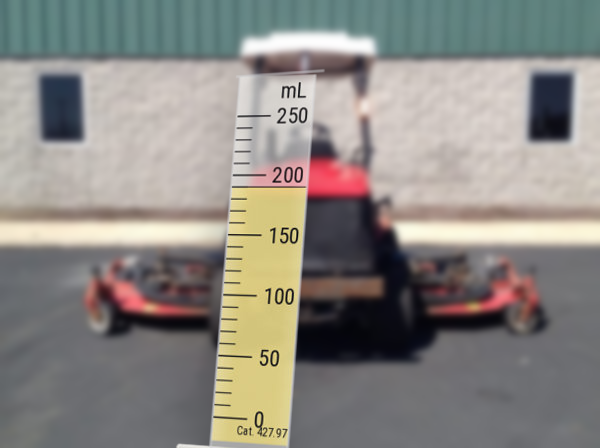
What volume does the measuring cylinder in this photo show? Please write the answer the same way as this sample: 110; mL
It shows 190; mL
